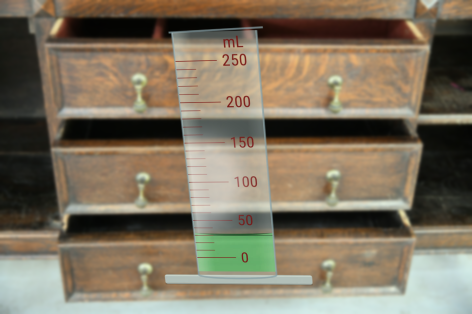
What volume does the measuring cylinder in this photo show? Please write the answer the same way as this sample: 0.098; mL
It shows 30; mL
